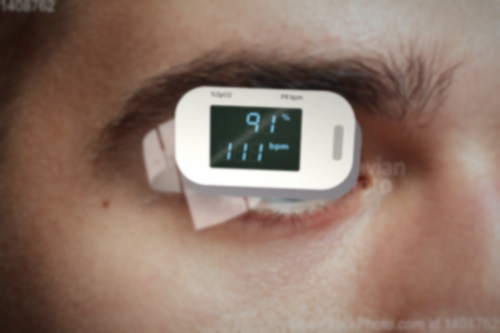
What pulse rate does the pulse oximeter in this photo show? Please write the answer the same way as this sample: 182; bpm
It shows 111; bpm
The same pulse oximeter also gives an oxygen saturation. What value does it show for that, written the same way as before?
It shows 91; %
